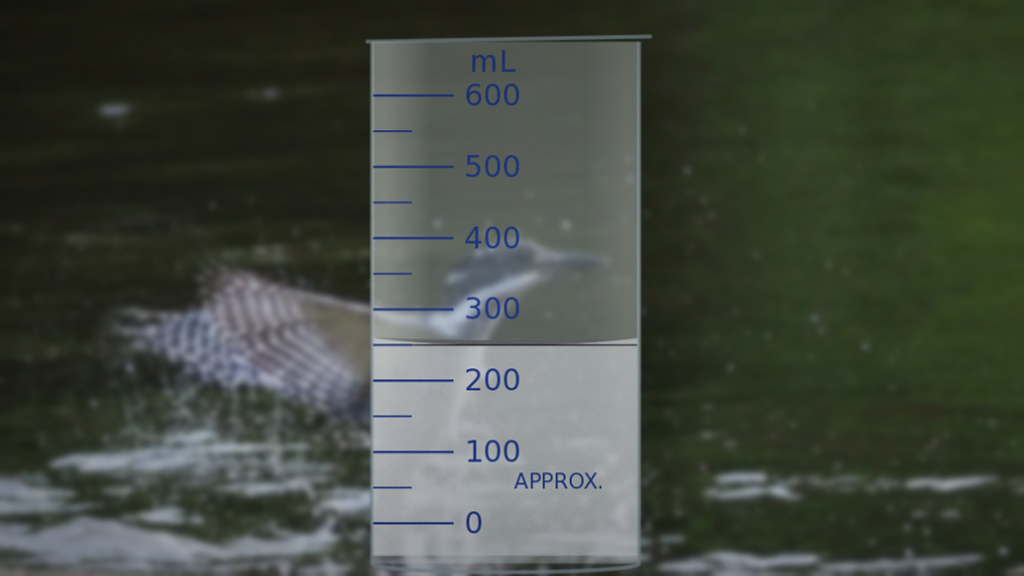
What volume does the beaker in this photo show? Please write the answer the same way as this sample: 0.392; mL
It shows 250; mL
